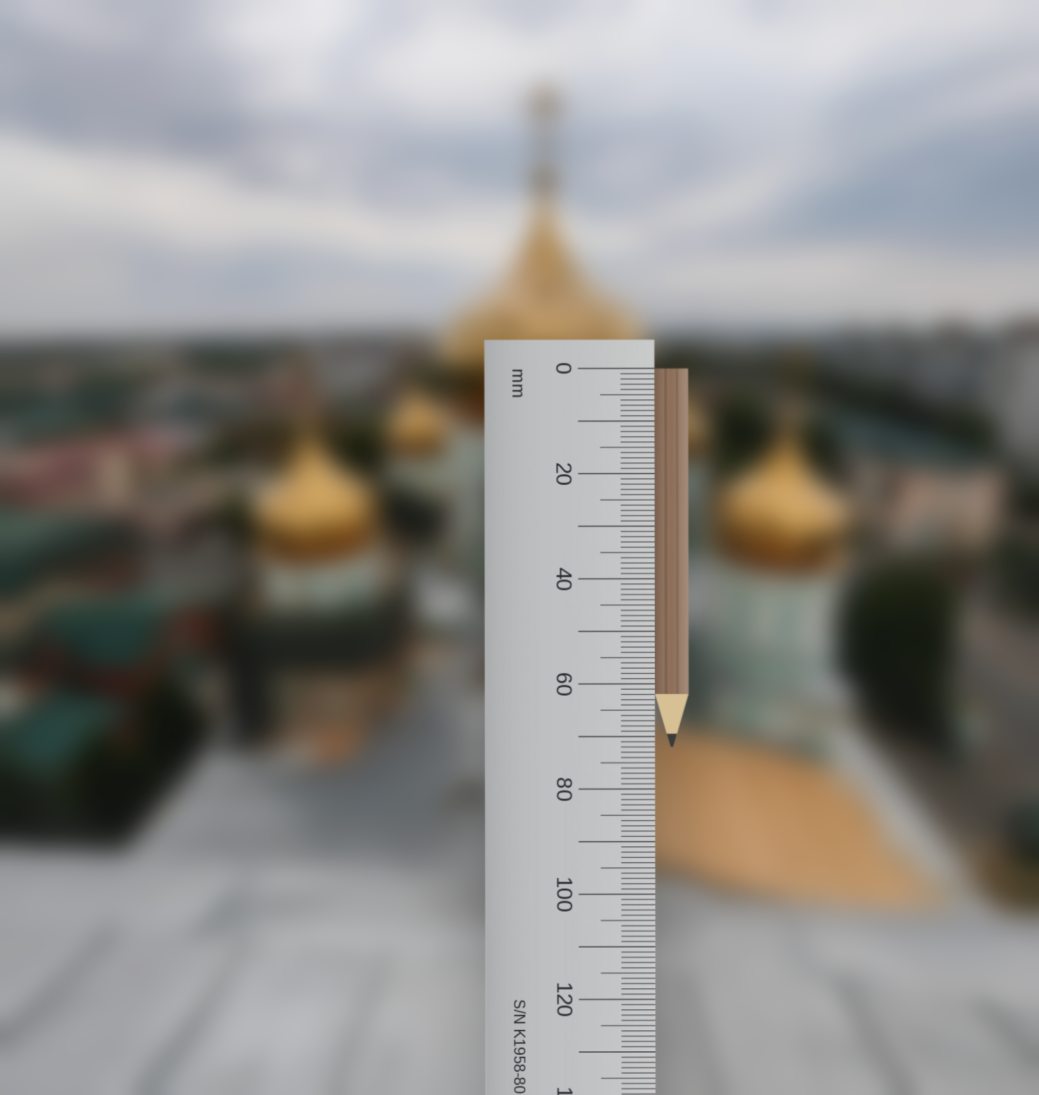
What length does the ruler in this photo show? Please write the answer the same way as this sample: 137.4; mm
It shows 72; mm
